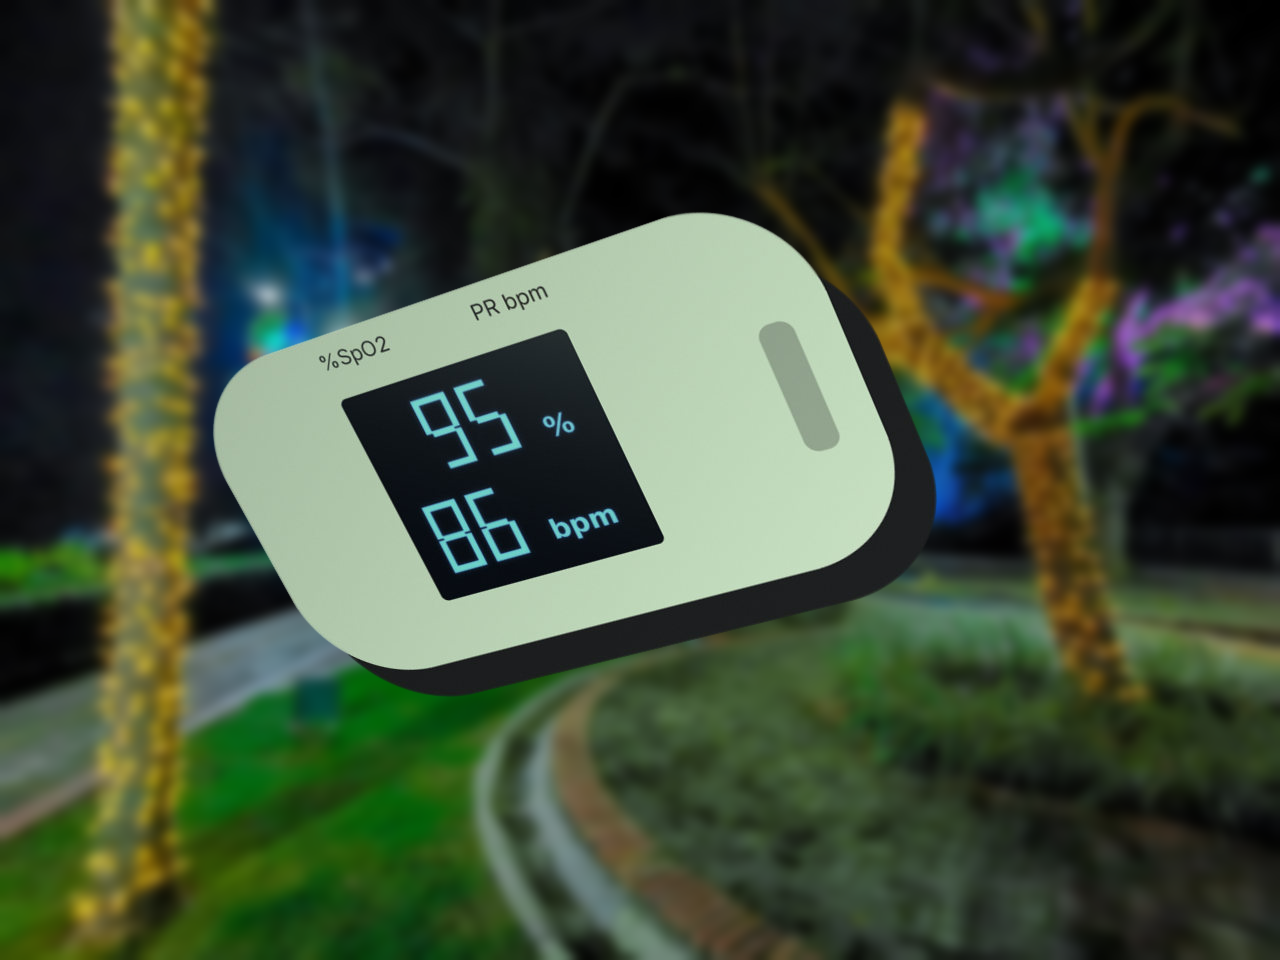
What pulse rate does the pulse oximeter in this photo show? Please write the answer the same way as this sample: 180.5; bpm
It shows 86; bpm
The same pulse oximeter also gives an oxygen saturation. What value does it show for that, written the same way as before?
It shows 95; %
